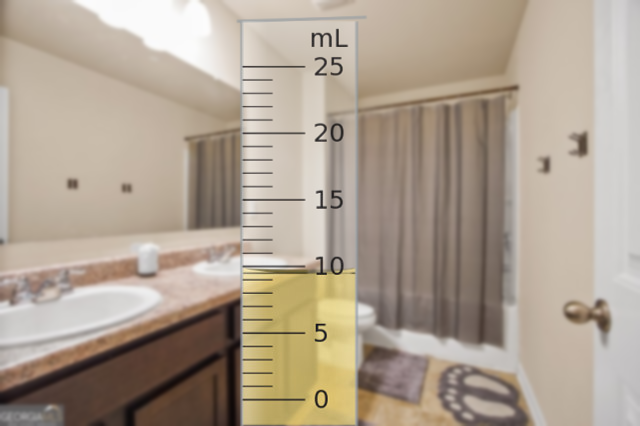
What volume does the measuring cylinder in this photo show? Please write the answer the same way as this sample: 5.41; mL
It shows 9.5; mL
